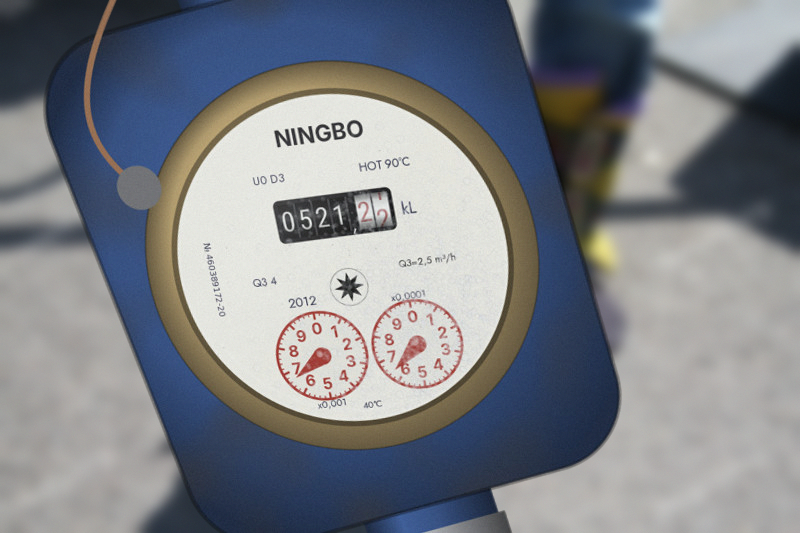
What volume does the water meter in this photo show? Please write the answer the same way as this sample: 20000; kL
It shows 521.2166; kL
